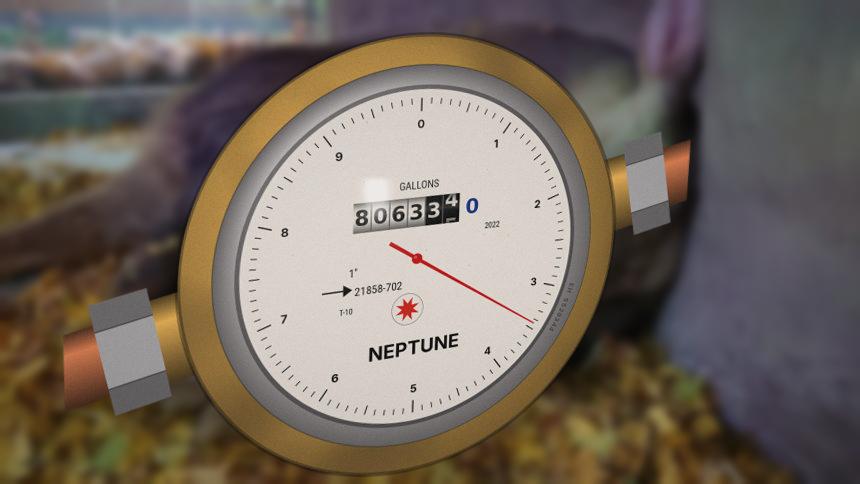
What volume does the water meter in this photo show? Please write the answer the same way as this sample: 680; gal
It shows 8063343.4; gal
